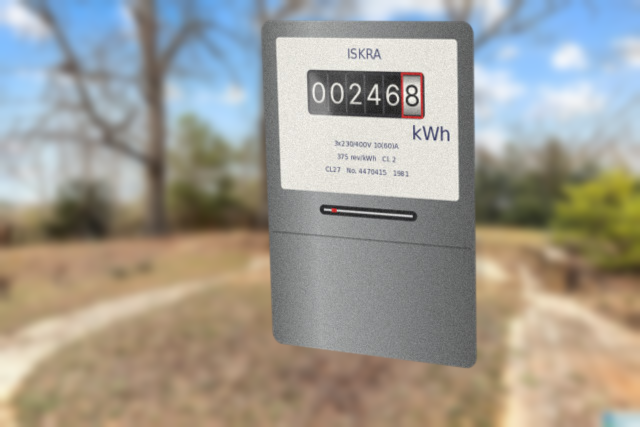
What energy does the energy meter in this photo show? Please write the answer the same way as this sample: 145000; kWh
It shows 246.8; kWh
